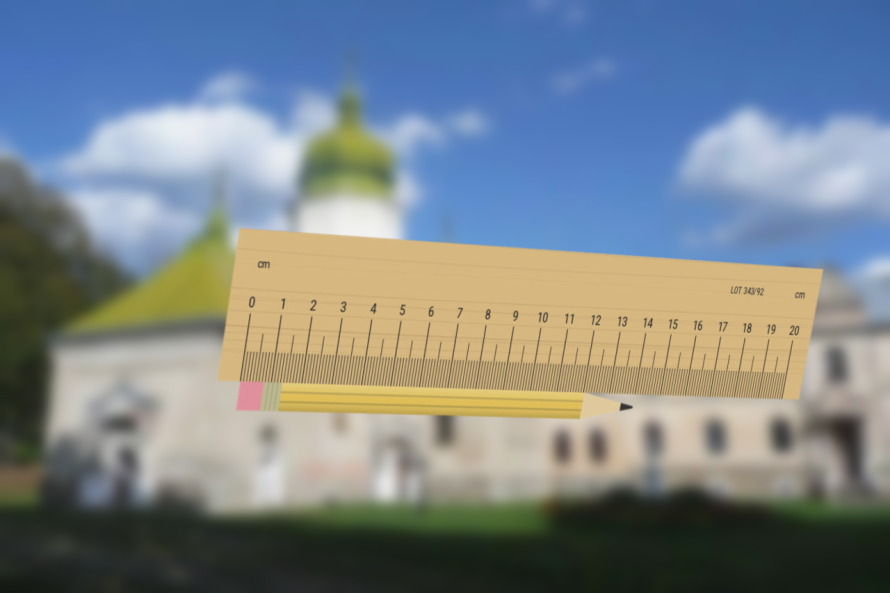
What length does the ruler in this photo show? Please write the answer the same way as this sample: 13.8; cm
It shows 14; cm
